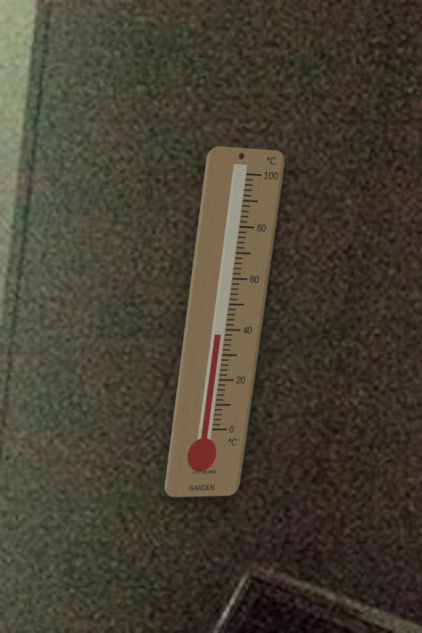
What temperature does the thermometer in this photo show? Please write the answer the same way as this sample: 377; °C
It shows 38; °C
